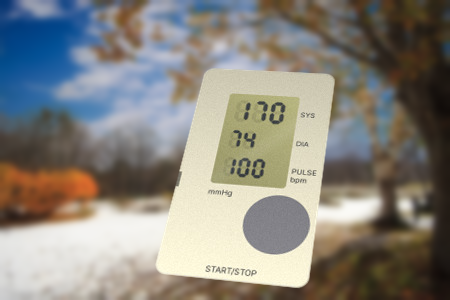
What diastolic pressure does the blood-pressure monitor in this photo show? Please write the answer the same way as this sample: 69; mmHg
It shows 74; mmHg
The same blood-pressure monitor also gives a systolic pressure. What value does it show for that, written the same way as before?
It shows 170; mmHg
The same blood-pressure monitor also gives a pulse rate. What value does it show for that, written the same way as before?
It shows 100; bpm
